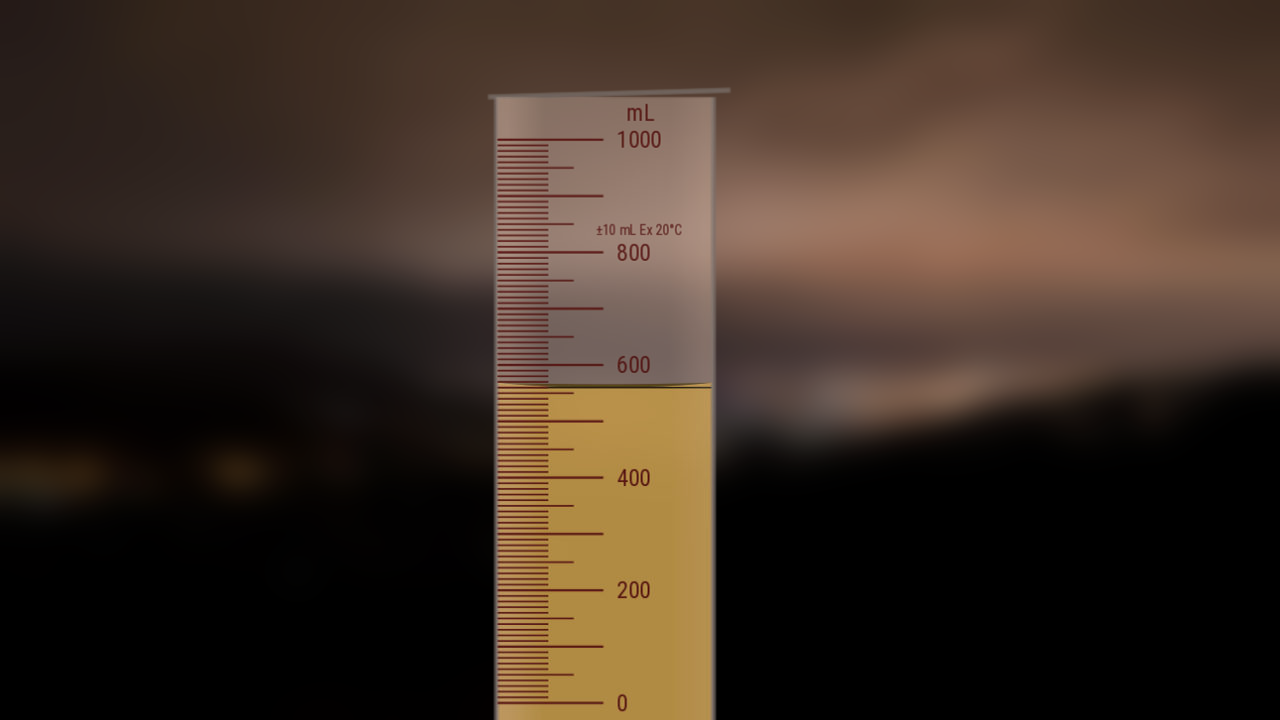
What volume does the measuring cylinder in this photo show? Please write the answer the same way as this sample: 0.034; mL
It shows 560; mL
